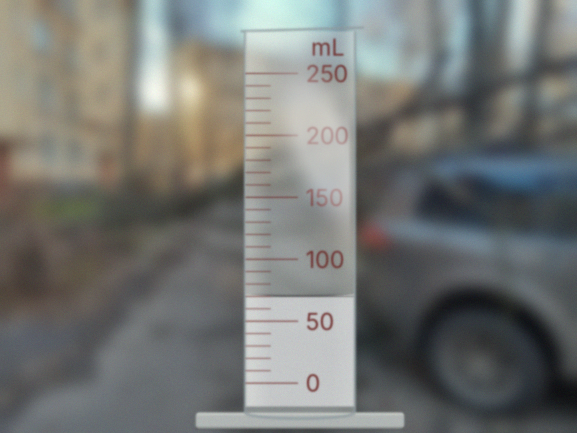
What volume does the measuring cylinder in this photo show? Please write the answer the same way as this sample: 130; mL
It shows 70; mL
